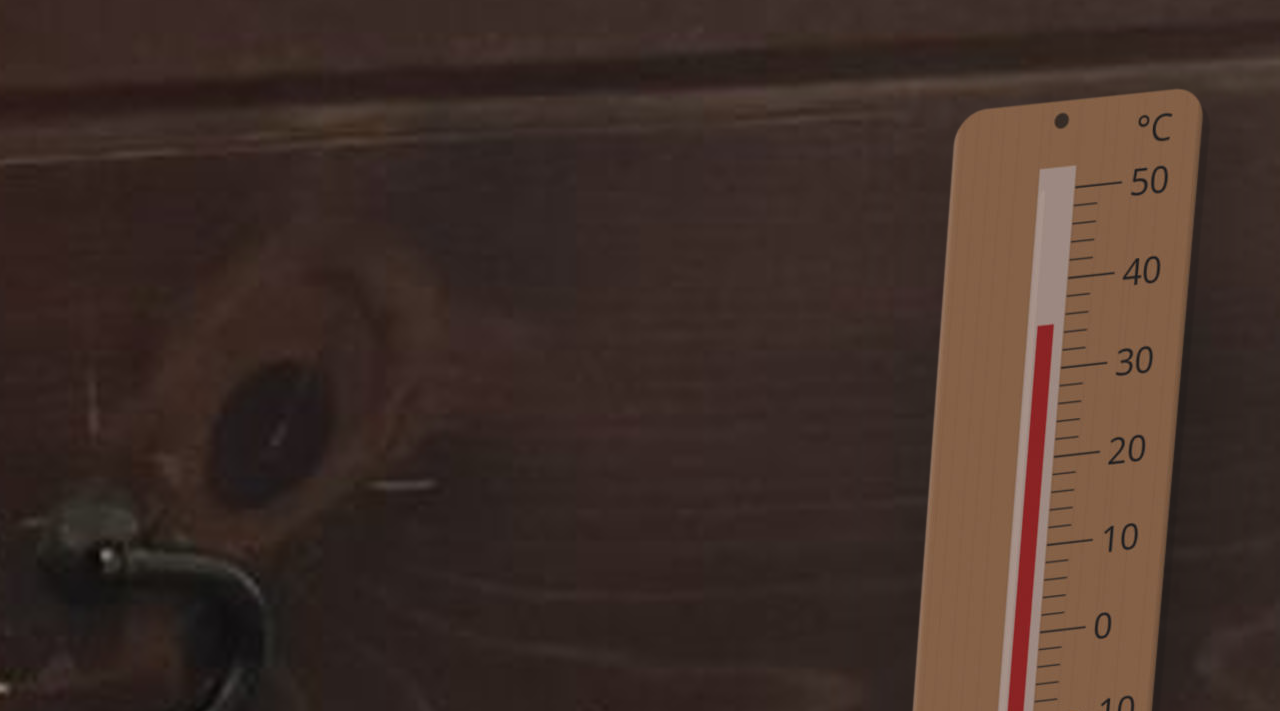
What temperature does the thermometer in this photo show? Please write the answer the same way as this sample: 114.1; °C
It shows 35; °C
